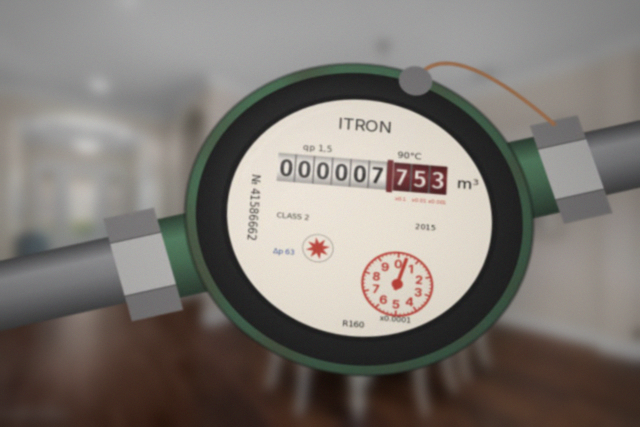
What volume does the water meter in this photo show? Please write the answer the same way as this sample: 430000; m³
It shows 7.7530; m³
